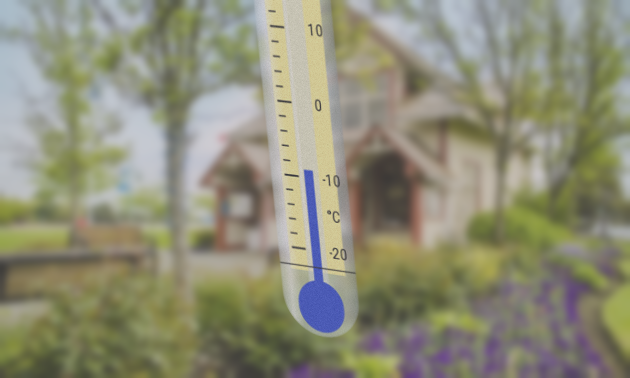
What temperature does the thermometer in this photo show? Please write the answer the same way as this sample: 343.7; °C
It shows -9; °C
